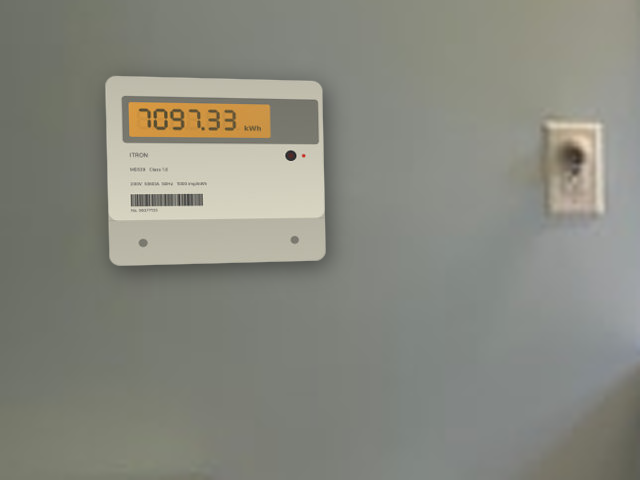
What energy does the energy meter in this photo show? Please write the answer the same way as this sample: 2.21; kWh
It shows 7097.33; kWh
